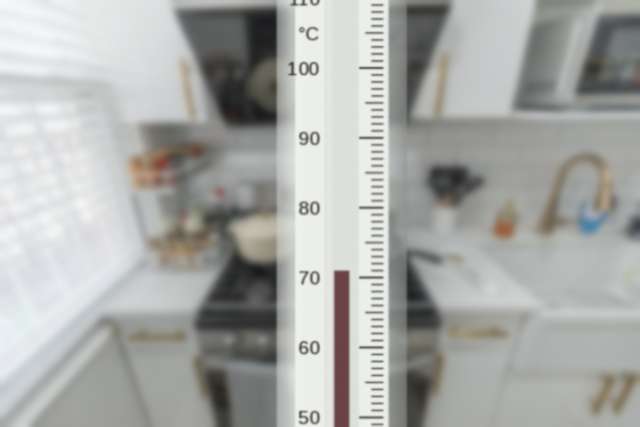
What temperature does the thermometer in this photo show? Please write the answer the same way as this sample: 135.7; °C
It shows 71; °C
